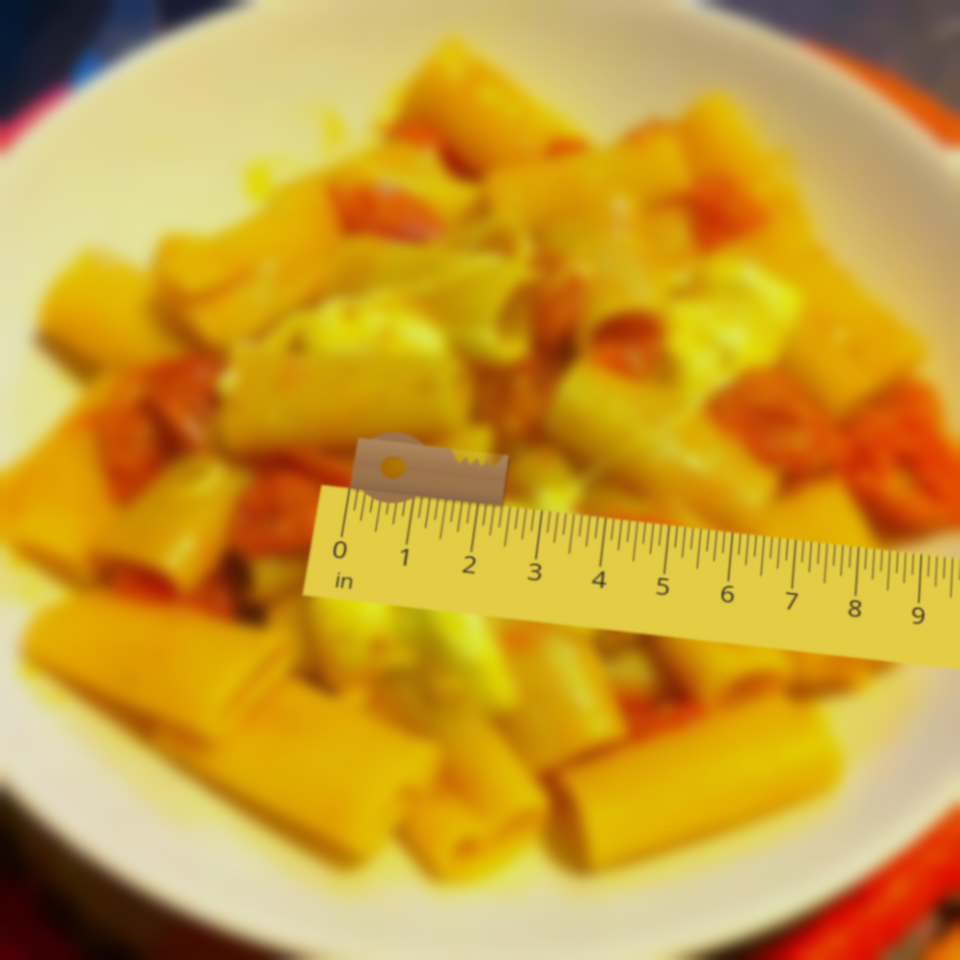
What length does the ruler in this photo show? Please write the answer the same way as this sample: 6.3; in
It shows 2.375; in
